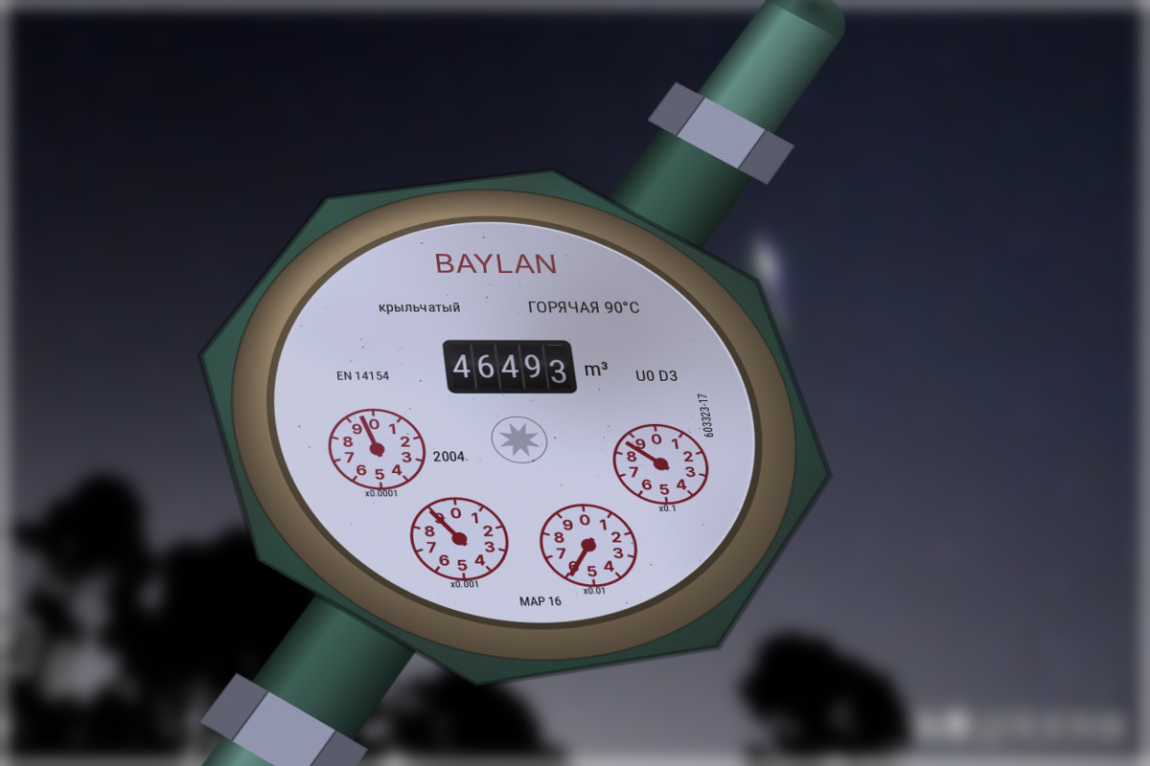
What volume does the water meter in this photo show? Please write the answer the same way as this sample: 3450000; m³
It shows 46492.8589; m³
